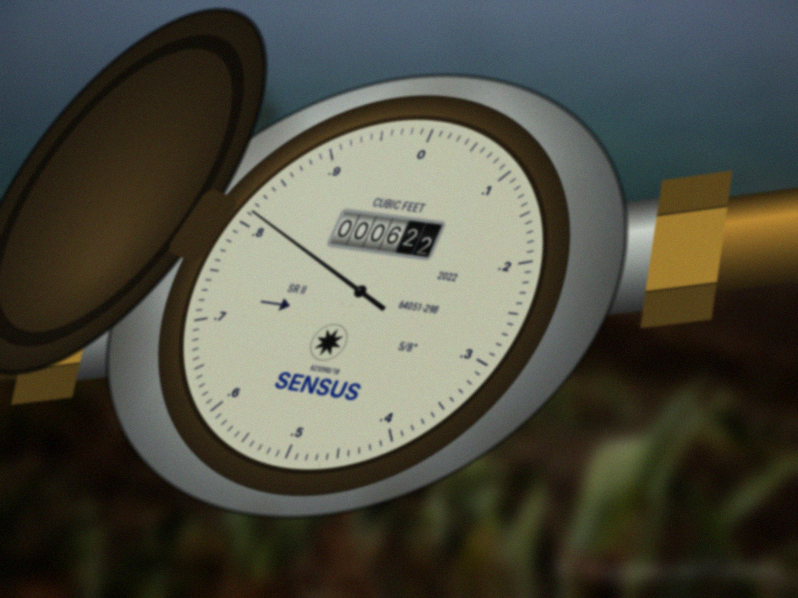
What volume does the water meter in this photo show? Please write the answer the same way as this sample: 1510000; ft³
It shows 621.81; ft³
